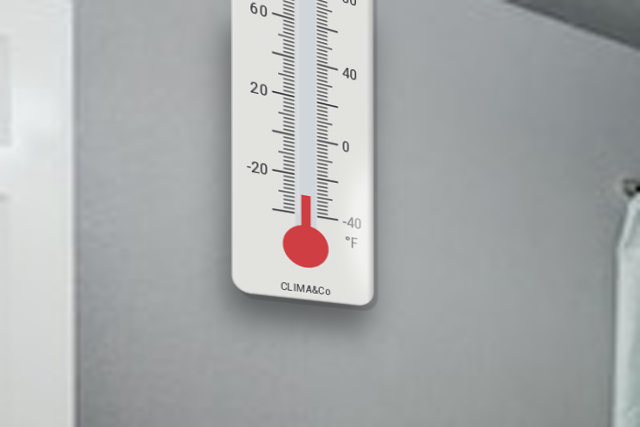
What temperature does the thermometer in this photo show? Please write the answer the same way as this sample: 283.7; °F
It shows -30; °F
